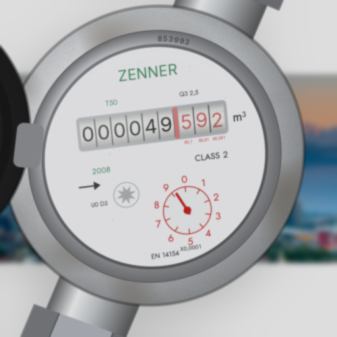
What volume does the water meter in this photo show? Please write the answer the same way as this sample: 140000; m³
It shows 49.5919; m³
